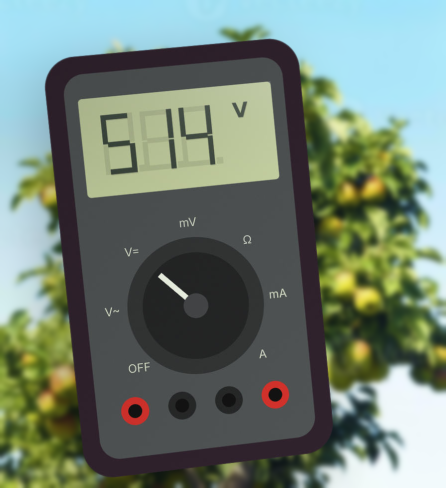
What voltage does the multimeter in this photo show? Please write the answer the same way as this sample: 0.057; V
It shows 514; V
